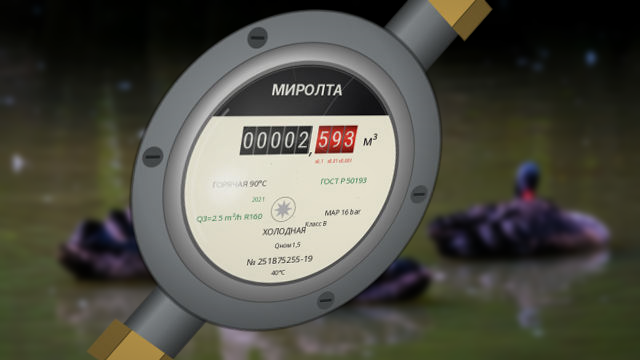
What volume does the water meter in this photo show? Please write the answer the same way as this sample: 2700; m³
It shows 2.593; m³
